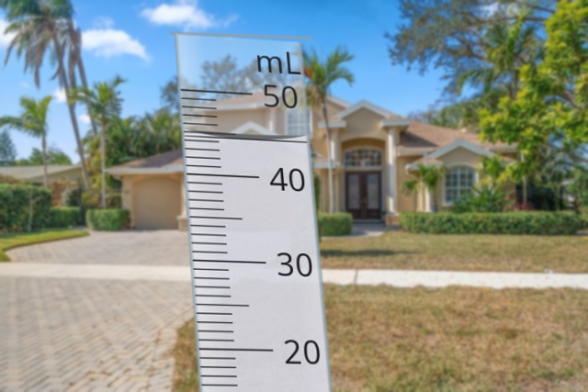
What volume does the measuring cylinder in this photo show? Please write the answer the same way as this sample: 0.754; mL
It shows 44.5; mL
